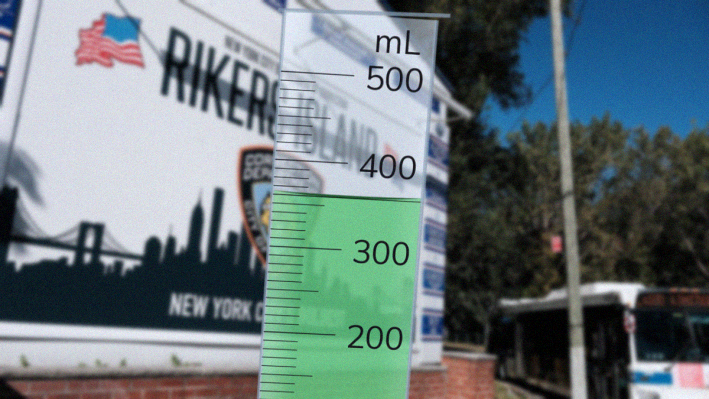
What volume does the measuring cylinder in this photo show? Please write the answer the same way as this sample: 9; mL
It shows 360; mL
